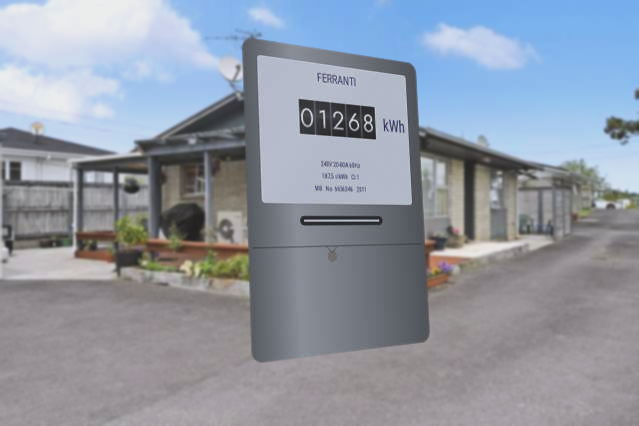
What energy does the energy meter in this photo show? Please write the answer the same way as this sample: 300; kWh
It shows 1268; kWh
